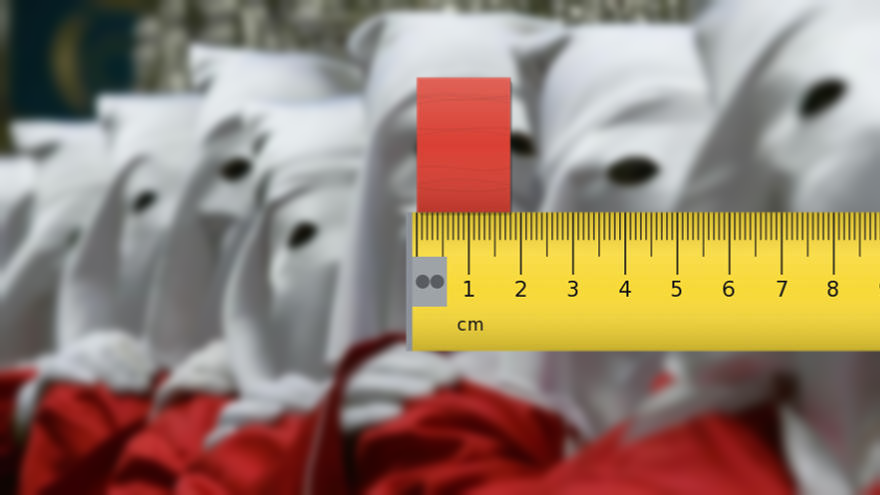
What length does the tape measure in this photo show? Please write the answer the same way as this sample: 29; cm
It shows 1.8; cm
